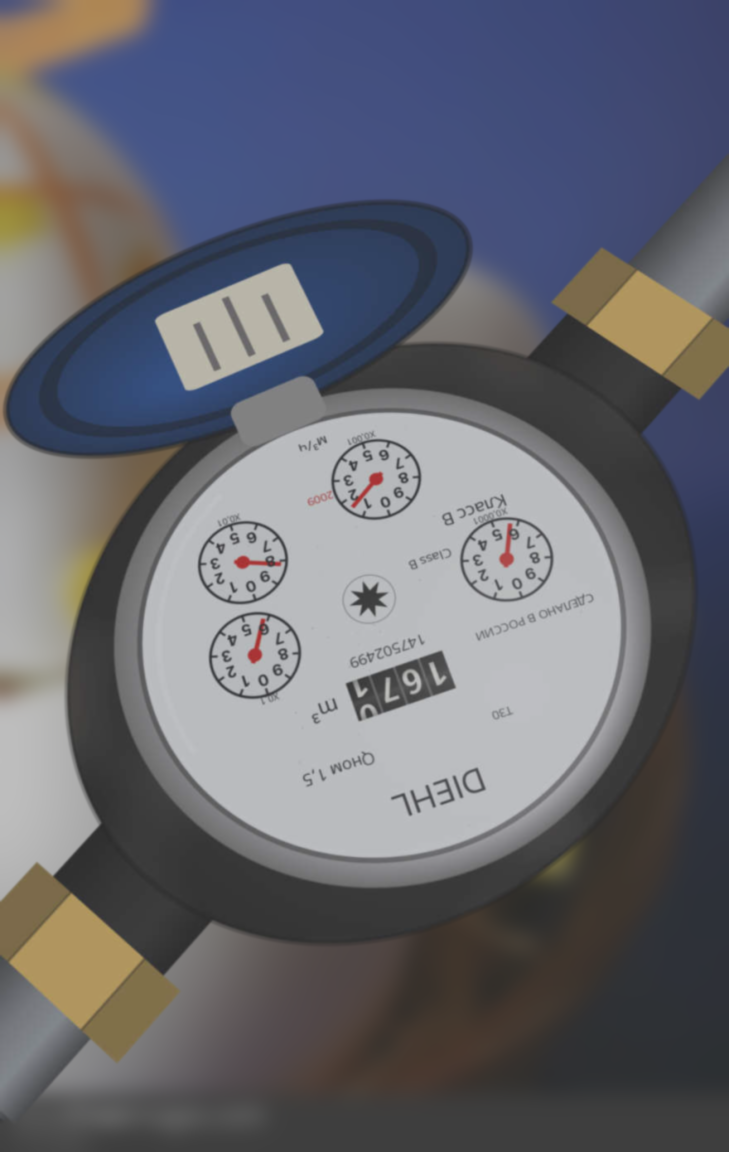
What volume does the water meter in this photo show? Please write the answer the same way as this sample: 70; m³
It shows 1670.5815; m³
